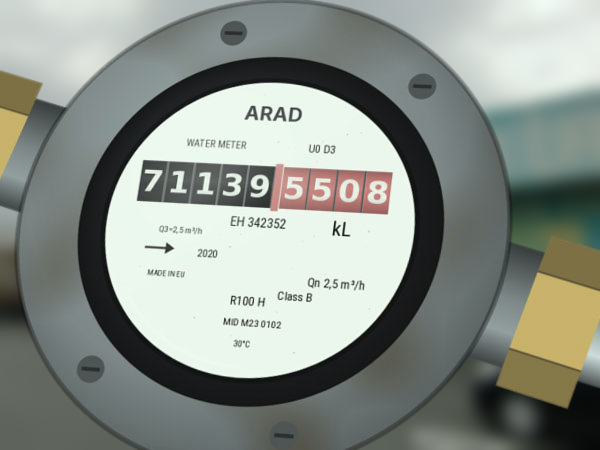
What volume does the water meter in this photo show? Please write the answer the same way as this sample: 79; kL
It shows 71139.5508; kL
